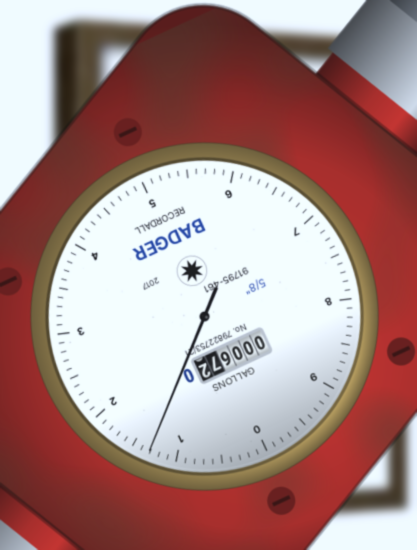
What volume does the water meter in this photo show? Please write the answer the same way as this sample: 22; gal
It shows 6721.3; gal
